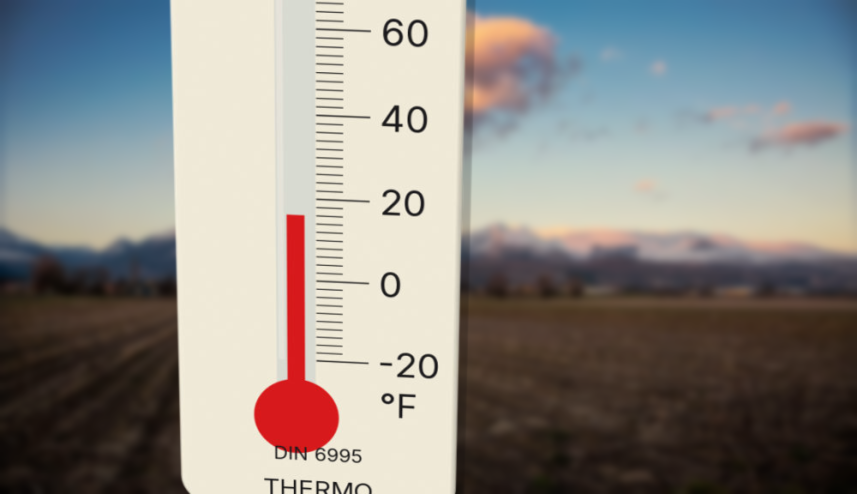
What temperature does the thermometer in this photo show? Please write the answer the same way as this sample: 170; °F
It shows 16; °F
